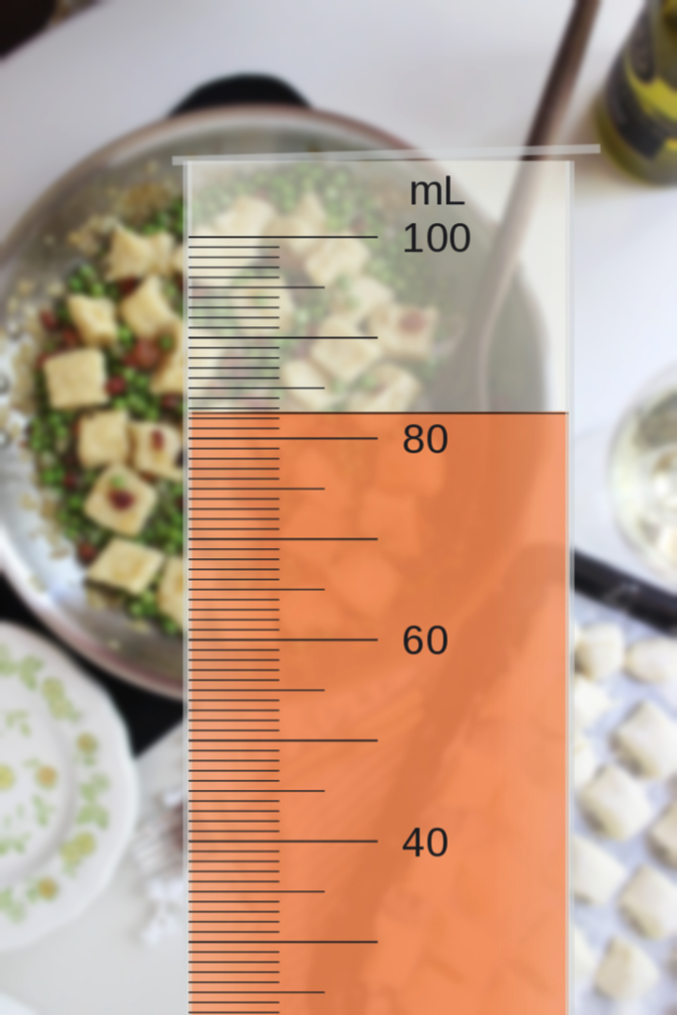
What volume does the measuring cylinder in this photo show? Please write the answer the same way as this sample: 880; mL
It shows 82.5; mL
